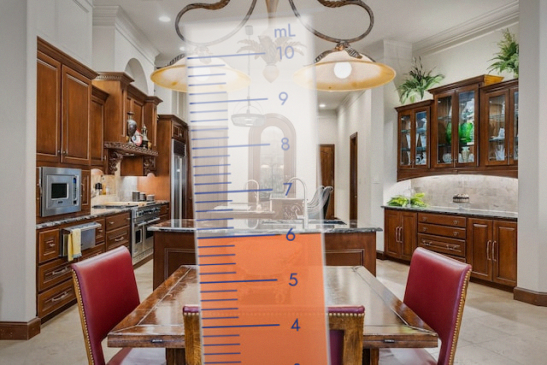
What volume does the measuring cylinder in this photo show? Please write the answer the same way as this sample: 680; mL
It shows 6; mL
